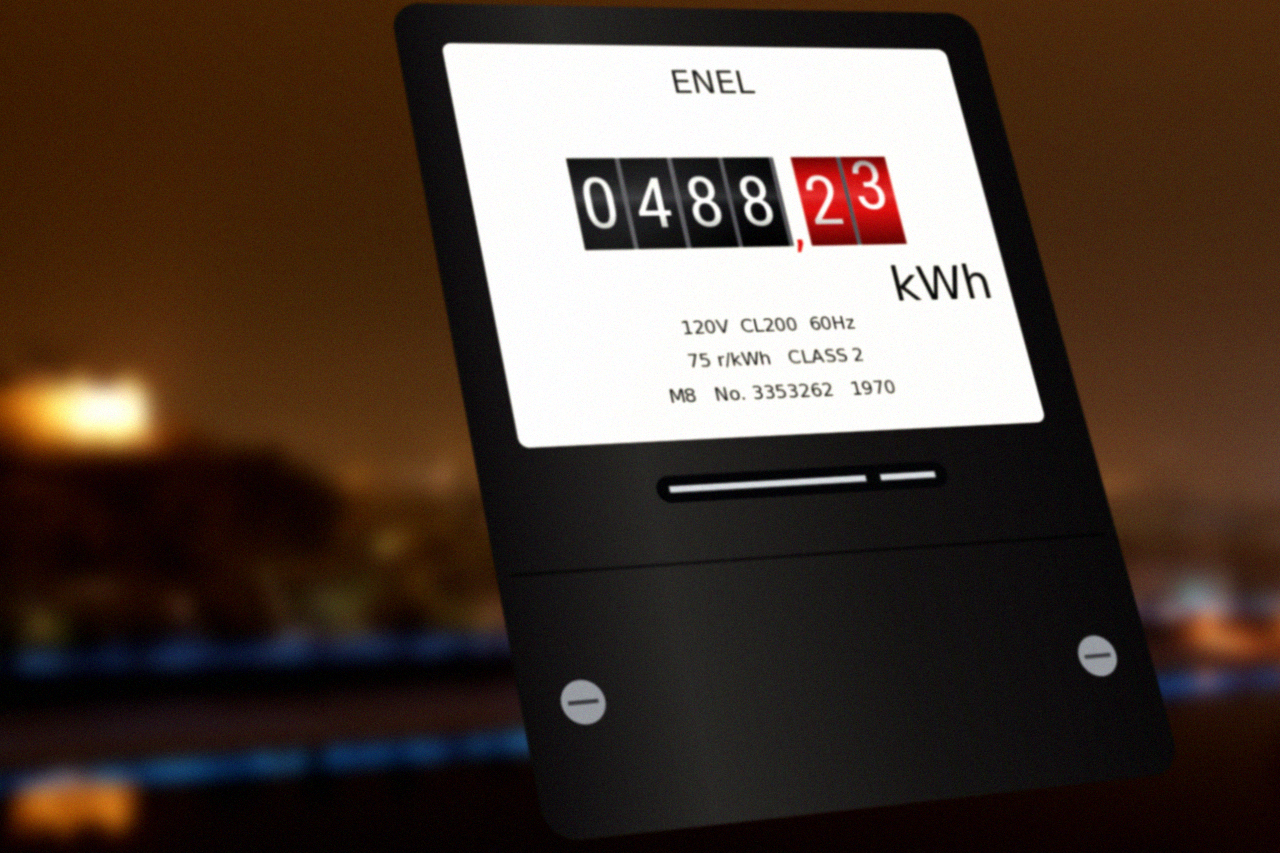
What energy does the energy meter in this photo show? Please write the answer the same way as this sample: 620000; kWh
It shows 488.23; kWh
